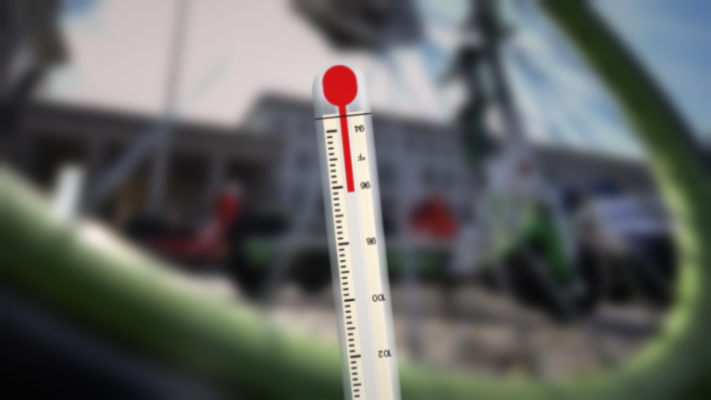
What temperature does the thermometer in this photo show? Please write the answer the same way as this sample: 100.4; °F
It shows 96.2; °F
